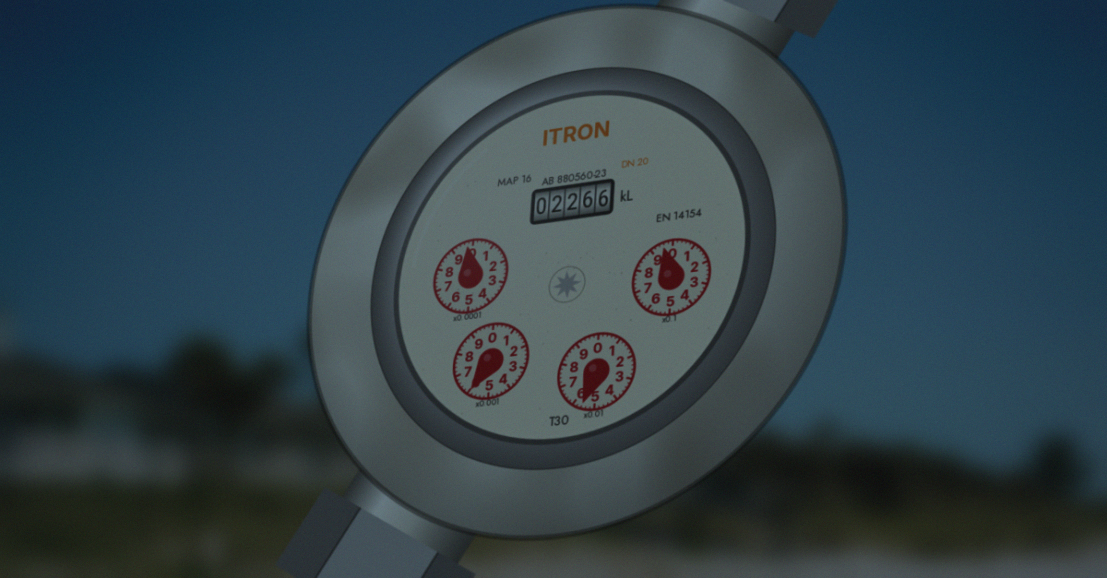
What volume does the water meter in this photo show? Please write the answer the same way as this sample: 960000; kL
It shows 2265.9559; kL
